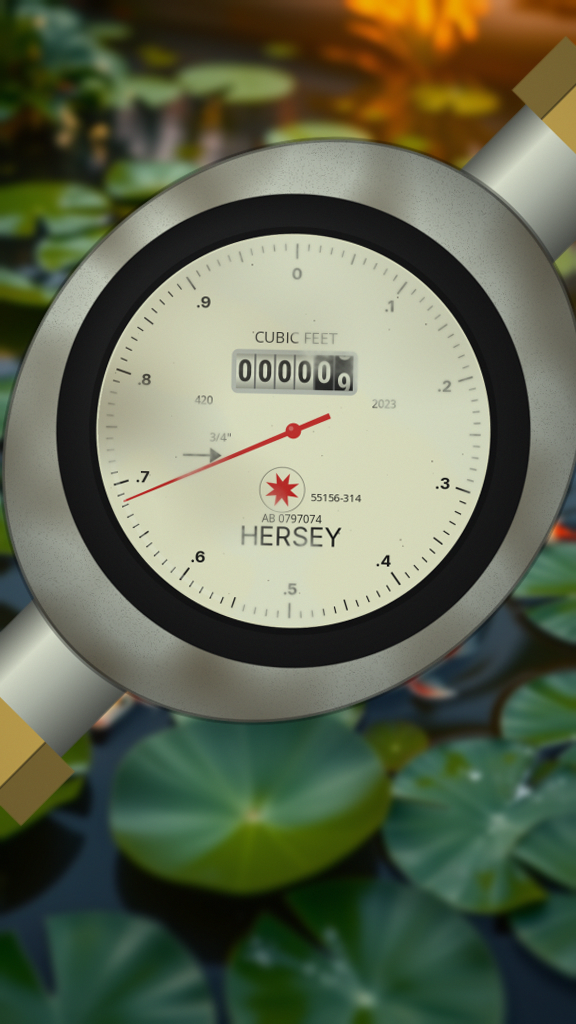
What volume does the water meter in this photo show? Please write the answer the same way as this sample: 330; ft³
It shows 8.68; ft³
